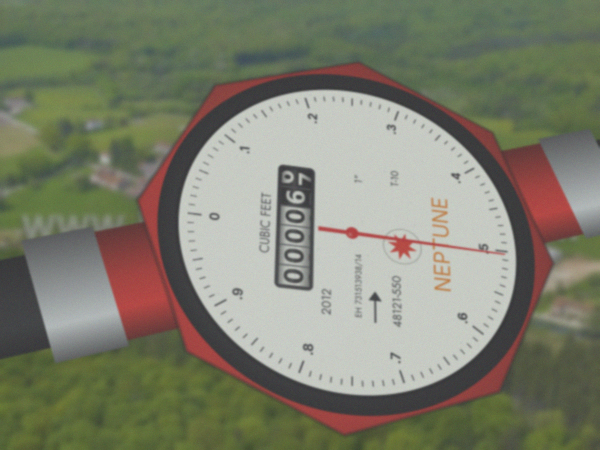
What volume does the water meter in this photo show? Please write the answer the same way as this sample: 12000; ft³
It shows 66.50; ft³
